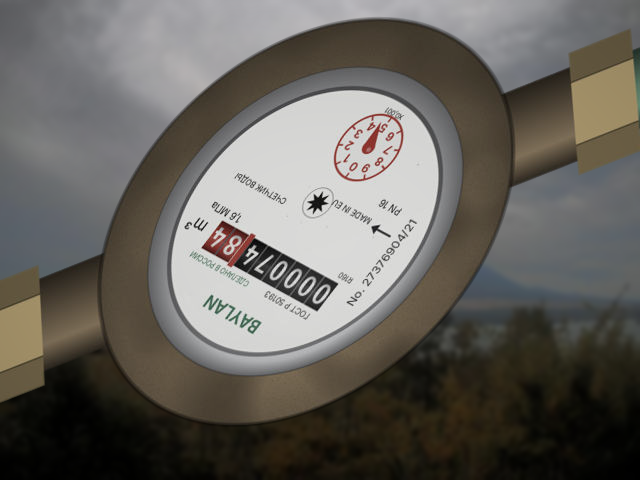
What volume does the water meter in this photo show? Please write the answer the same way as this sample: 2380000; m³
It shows 74.844; m³
